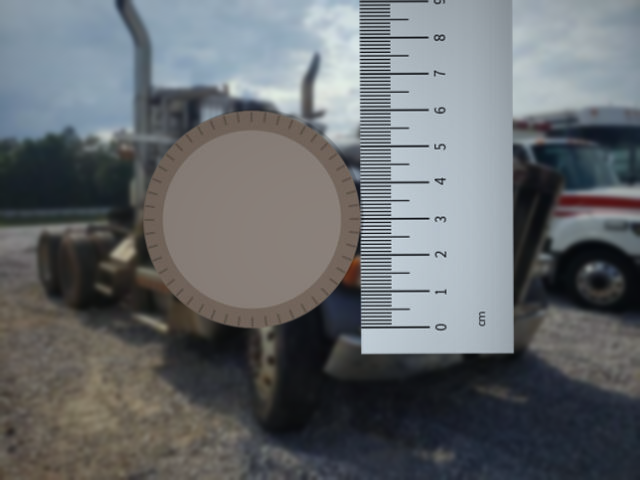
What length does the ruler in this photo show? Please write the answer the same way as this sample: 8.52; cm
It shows 6; cm
